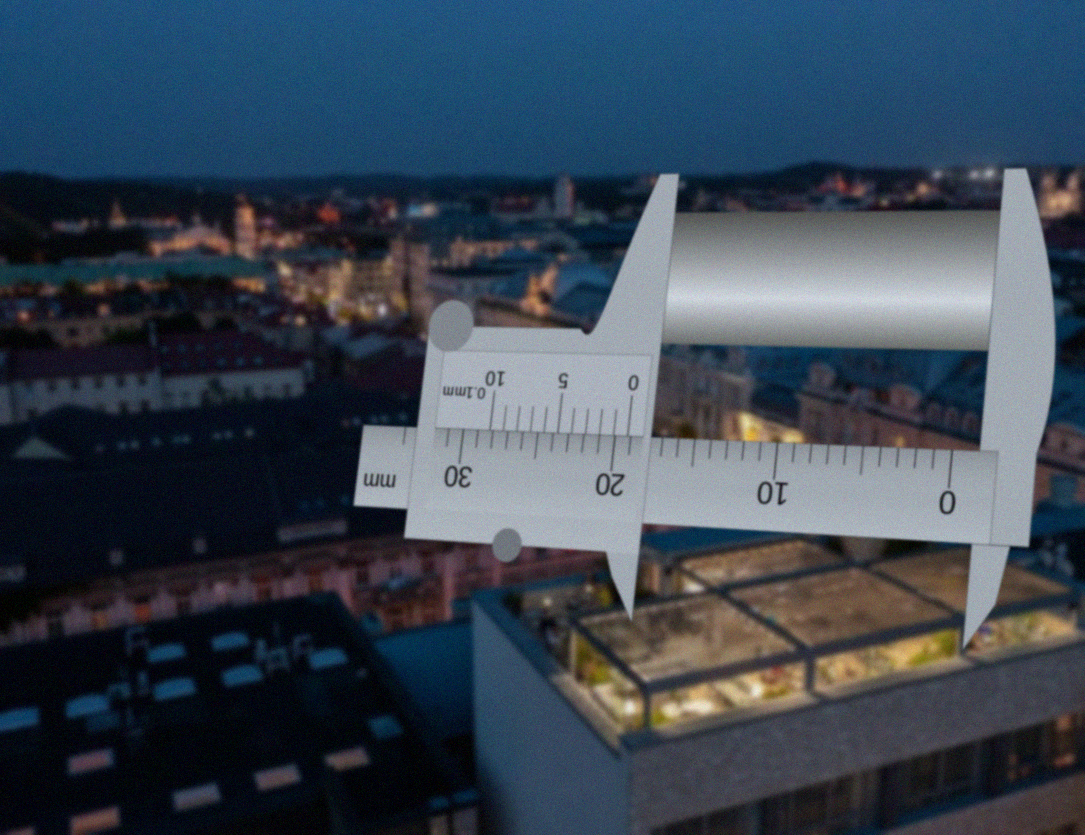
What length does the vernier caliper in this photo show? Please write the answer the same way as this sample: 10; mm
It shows 19.2; mm
